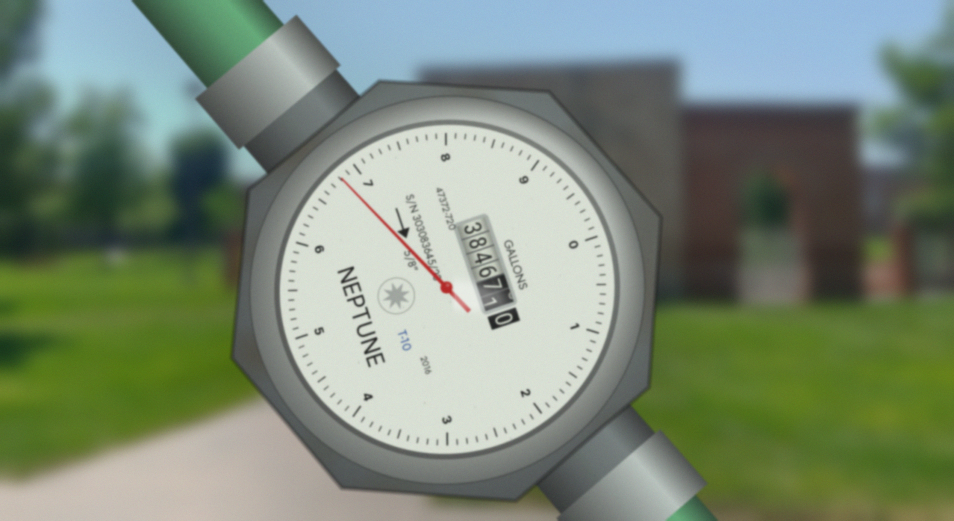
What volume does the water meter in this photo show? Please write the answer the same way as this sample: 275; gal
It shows 3846706.8; gal
